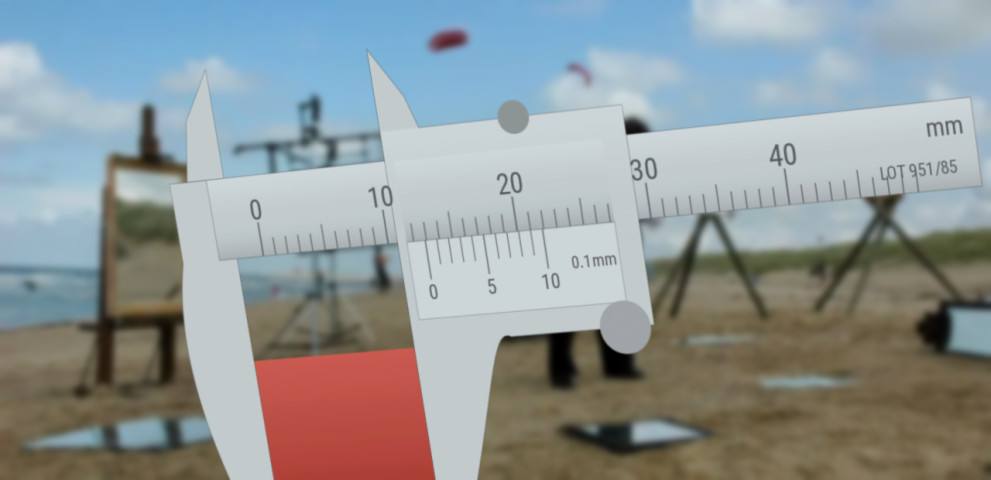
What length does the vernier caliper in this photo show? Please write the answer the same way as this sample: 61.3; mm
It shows 12.9; mm
